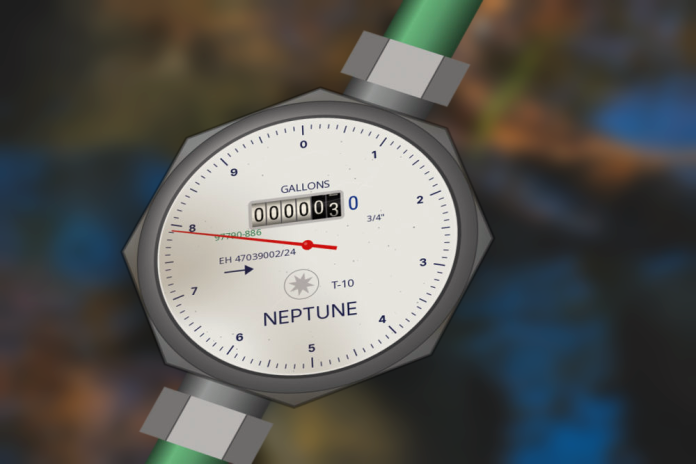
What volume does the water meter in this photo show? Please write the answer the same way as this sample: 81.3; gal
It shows 27.9; gal
